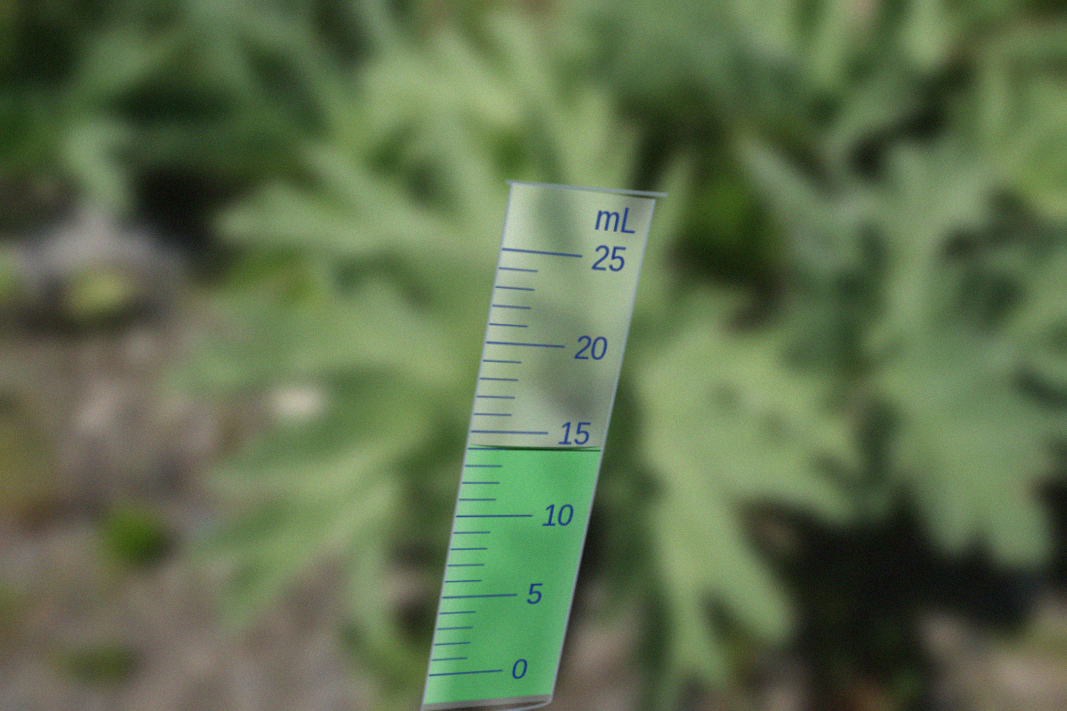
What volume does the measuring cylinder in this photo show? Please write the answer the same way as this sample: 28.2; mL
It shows 14; mL
